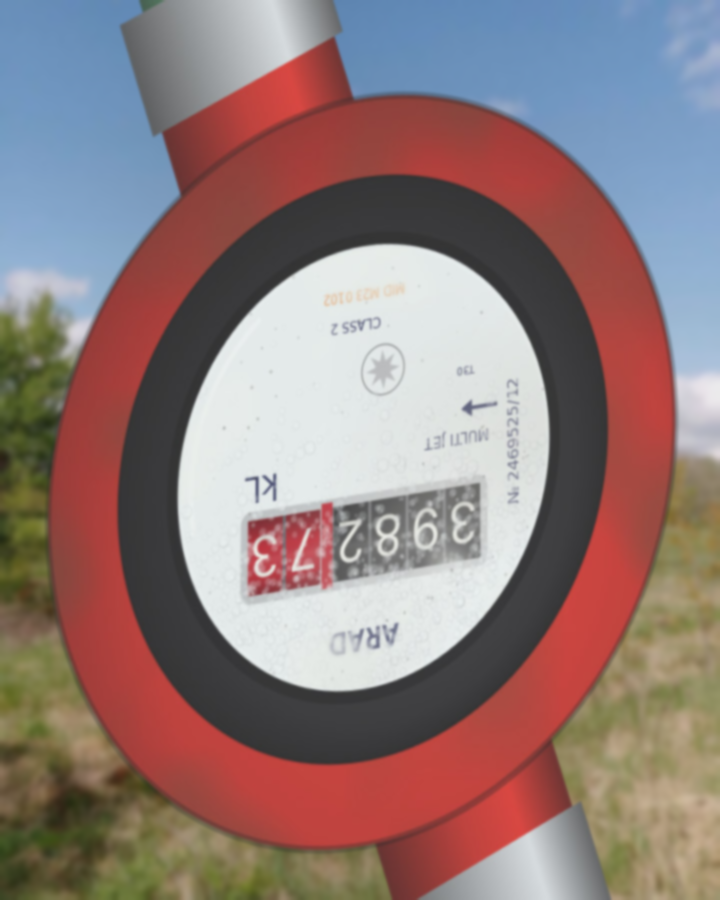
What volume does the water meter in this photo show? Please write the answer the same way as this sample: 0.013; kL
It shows 3982.73; kL
